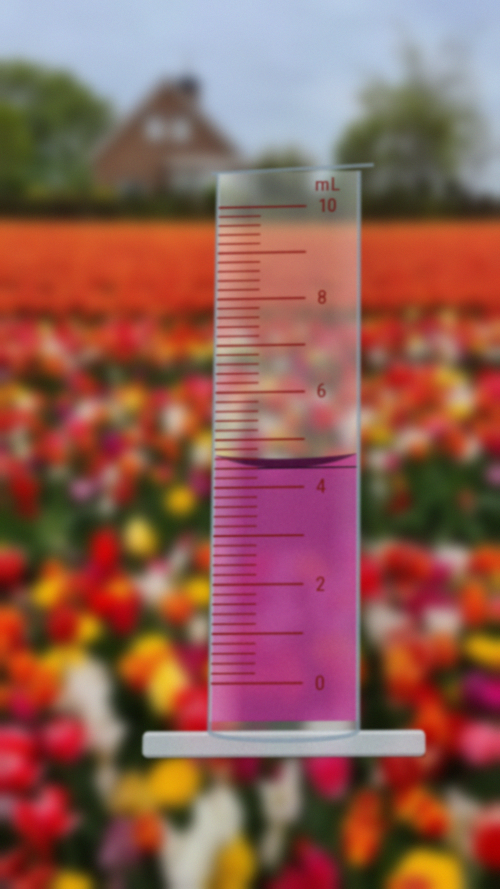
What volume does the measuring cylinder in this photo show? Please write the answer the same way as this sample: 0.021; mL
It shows 4.4; mL
